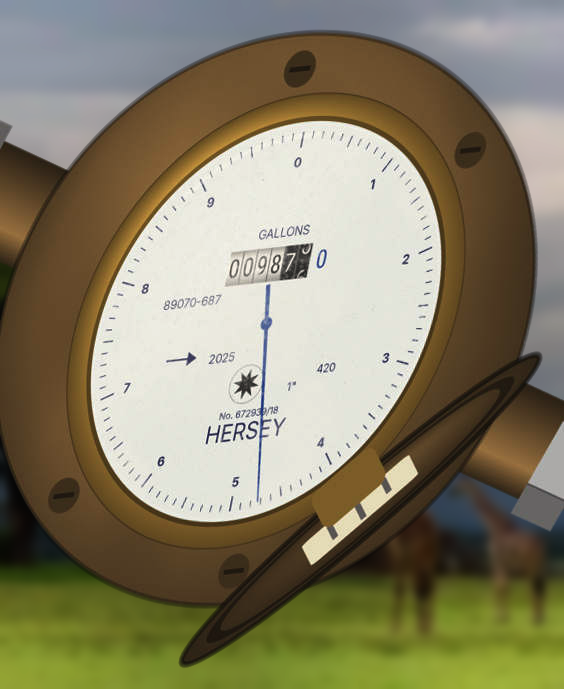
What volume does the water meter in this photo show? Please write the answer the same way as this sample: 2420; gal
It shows 98754.7; gal
